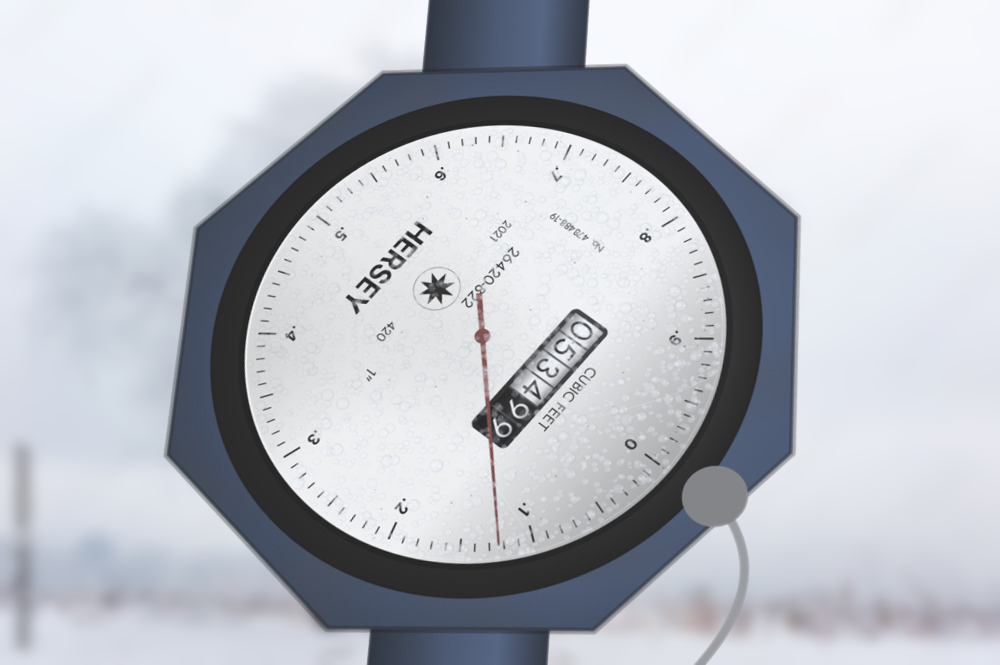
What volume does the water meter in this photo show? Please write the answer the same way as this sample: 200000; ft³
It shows 53499.12; ft³
